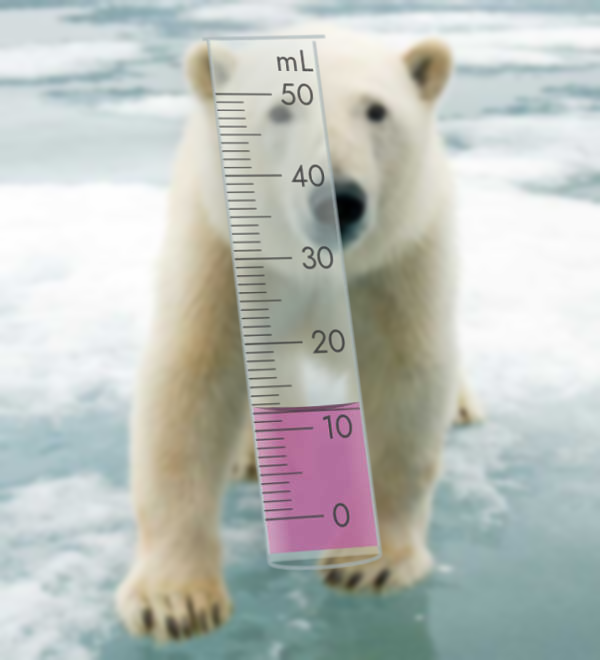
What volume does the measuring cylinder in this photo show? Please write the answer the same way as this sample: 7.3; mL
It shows 12; mL
